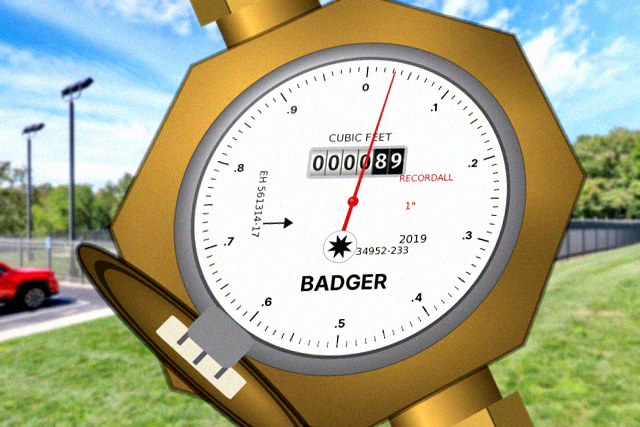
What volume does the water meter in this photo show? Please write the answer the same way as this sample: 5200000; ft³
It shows 89.03; ft³
